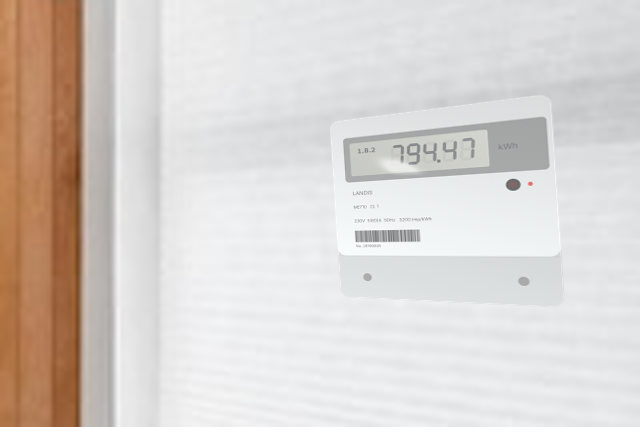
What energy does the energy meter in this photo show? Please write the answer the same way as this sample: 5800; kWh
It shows 794.47; kWh
